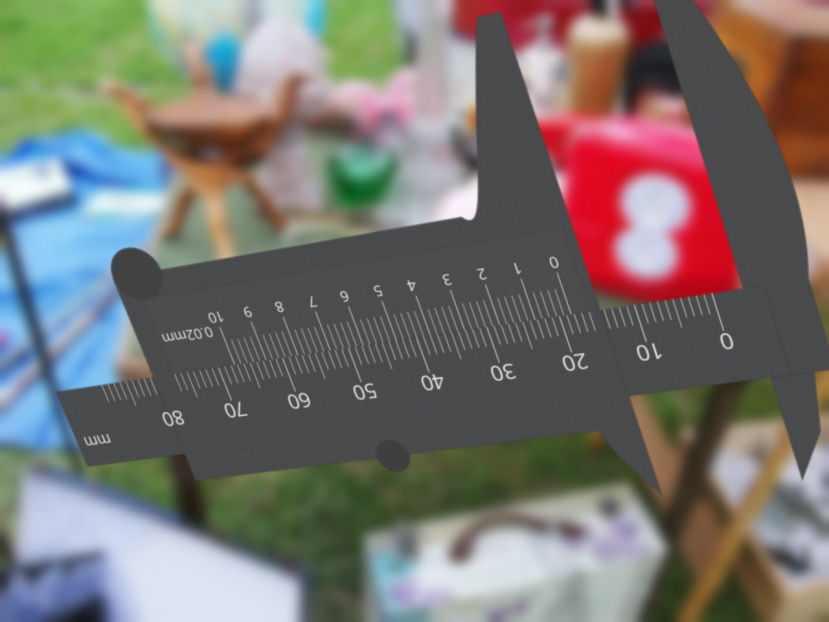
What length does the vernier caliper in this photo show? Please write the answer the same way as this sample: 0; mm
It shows 18.4; mm
